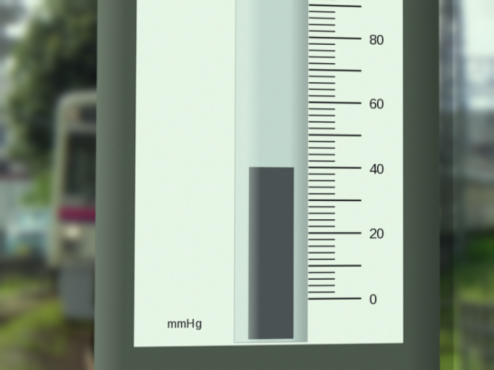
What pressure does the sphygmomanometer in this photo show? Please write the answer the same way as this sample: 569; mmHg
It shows 40; mmHg
